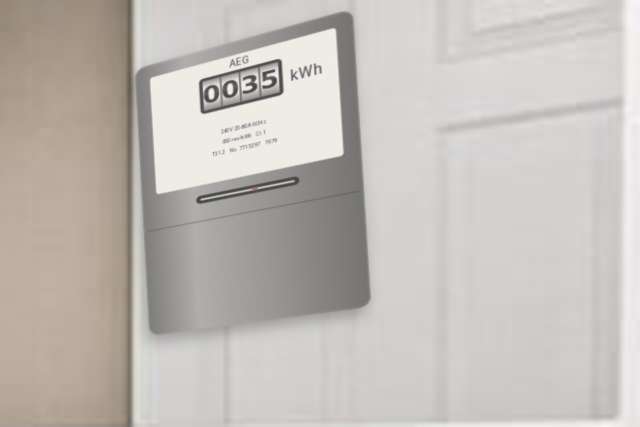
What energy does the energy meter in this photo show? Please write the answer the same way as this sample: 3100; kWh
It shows 35; kWh
